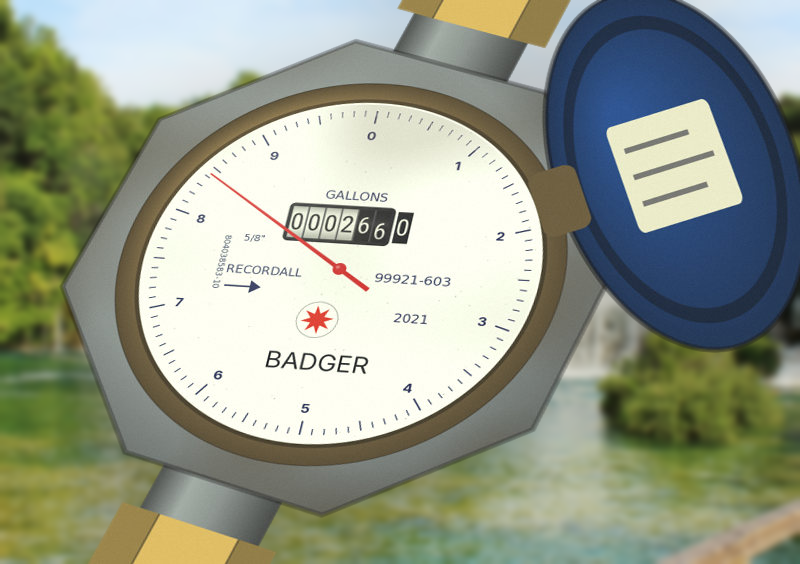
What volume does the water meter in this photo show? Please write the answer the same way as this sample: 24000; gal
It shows 2658.4; gal
